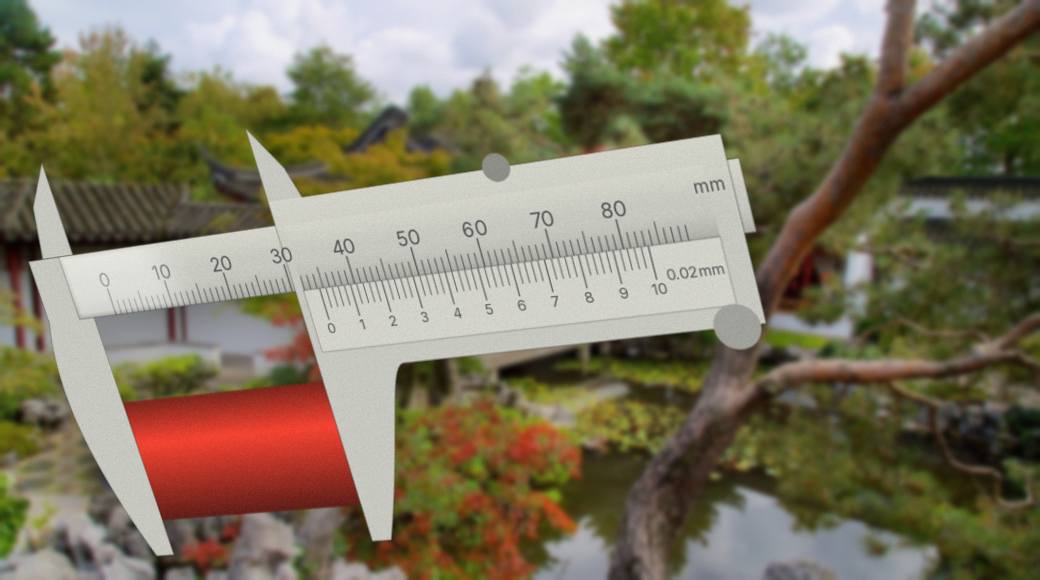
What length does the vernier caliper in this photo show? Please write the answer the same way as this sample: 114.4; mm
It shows 34.4; mm
